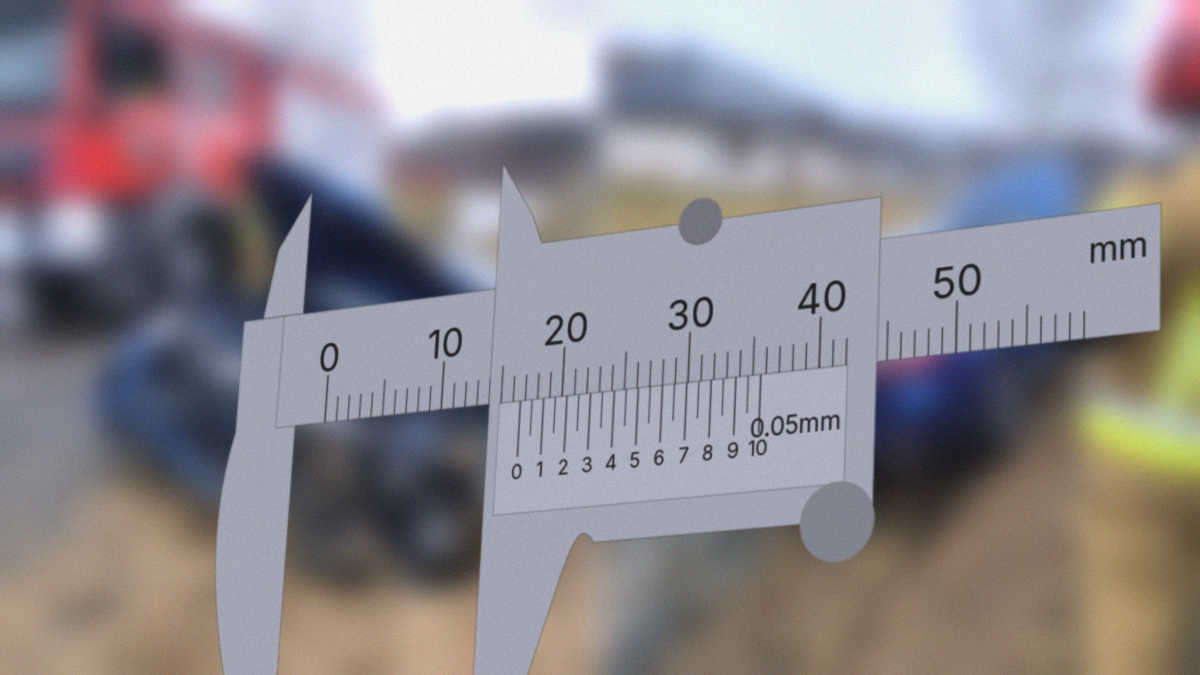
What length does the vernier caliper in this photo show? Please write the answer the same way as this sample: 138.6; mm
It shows 16.6; mm
